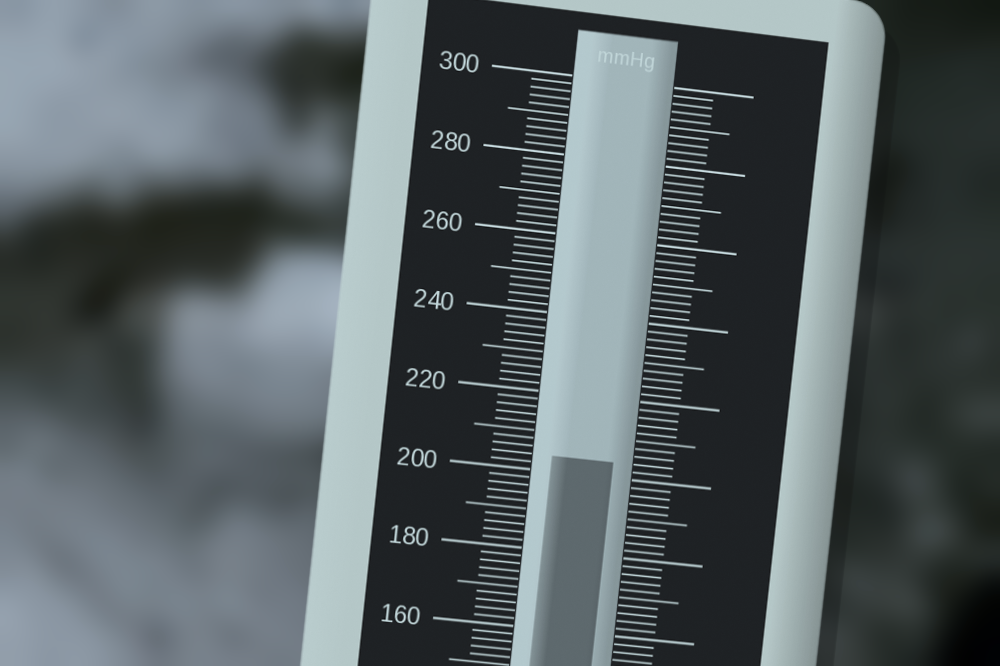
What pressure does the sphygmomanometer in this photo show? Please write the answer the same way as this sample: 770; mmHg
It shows 204; mmHg
